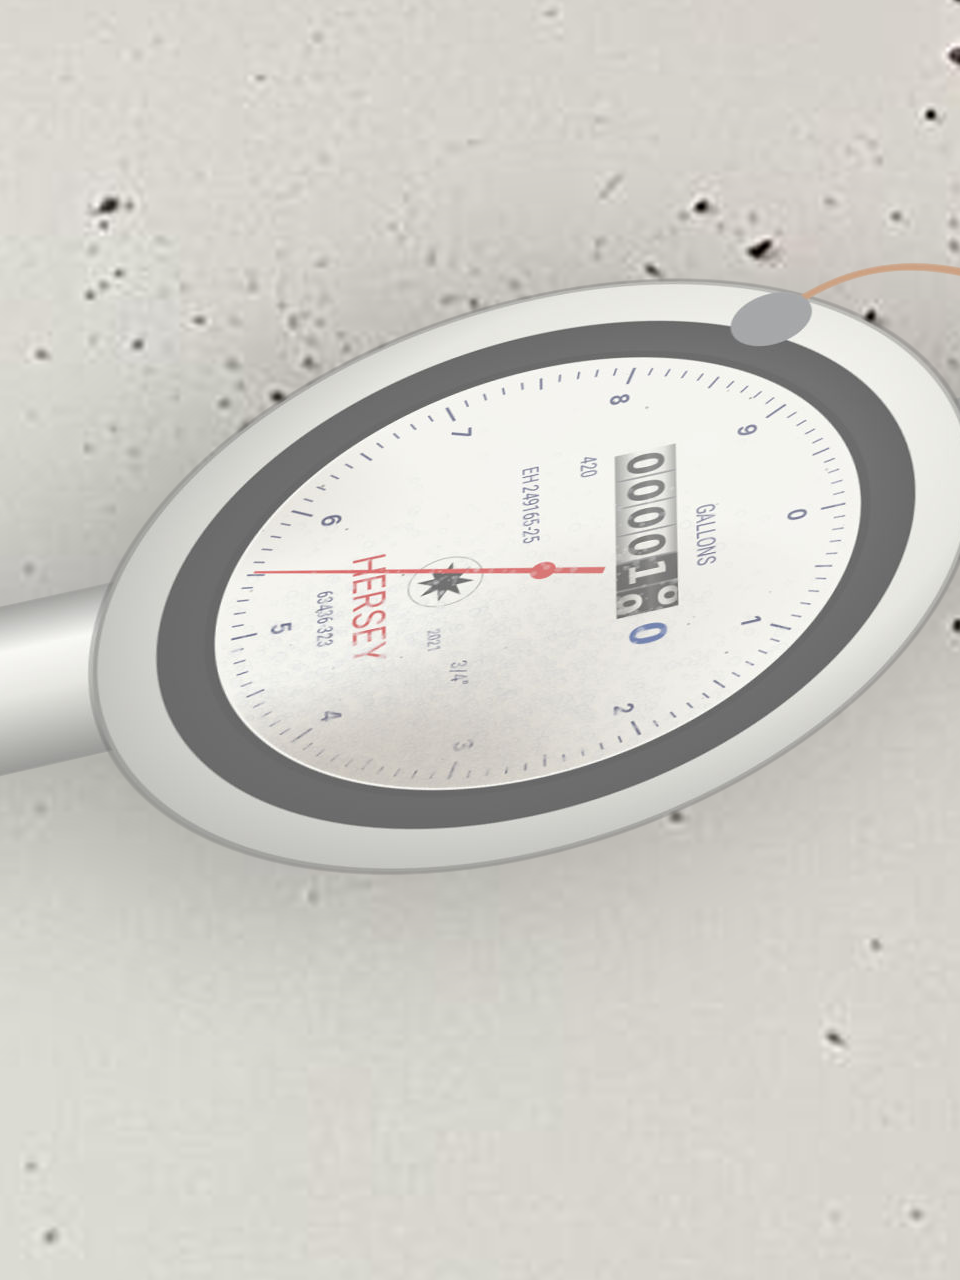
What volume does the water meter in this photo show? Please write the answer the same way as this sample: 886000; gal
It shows 185.5; gal
